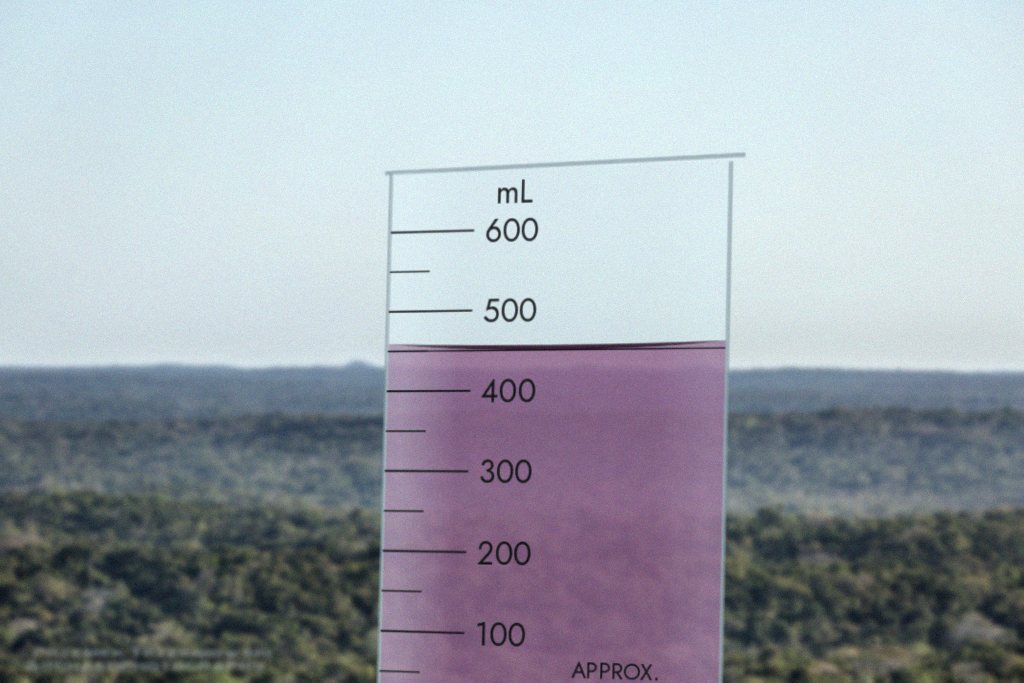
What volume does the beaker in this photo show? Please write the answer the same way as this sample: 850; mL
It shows 450; mL
